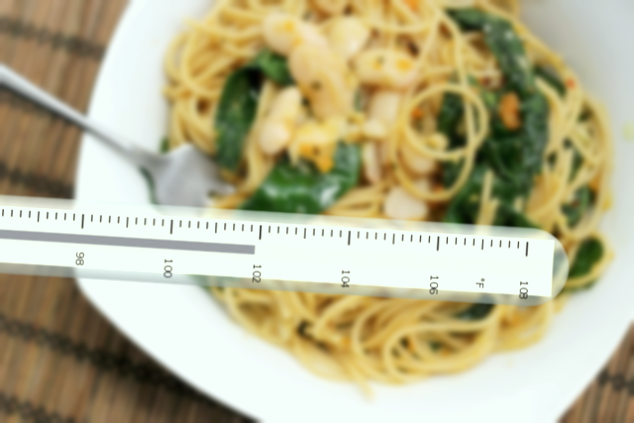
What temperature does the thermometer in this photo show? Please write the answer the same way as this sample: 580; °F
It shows 101.9; °F
